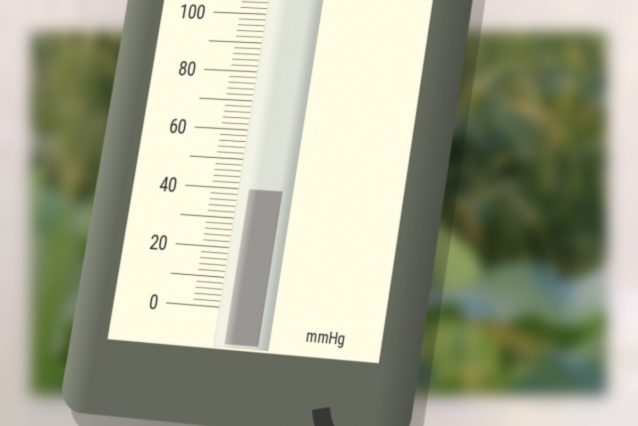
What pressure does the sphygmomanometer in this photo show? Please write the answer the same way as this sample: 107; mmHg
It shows 40; mmHg
